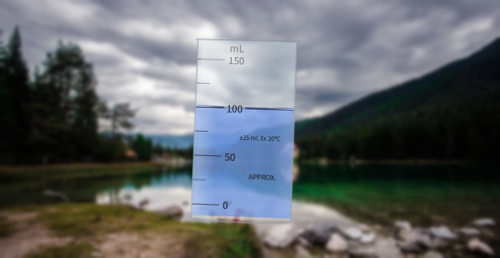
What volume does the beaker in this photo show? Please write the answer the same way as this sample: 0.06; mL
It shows 100; mL
